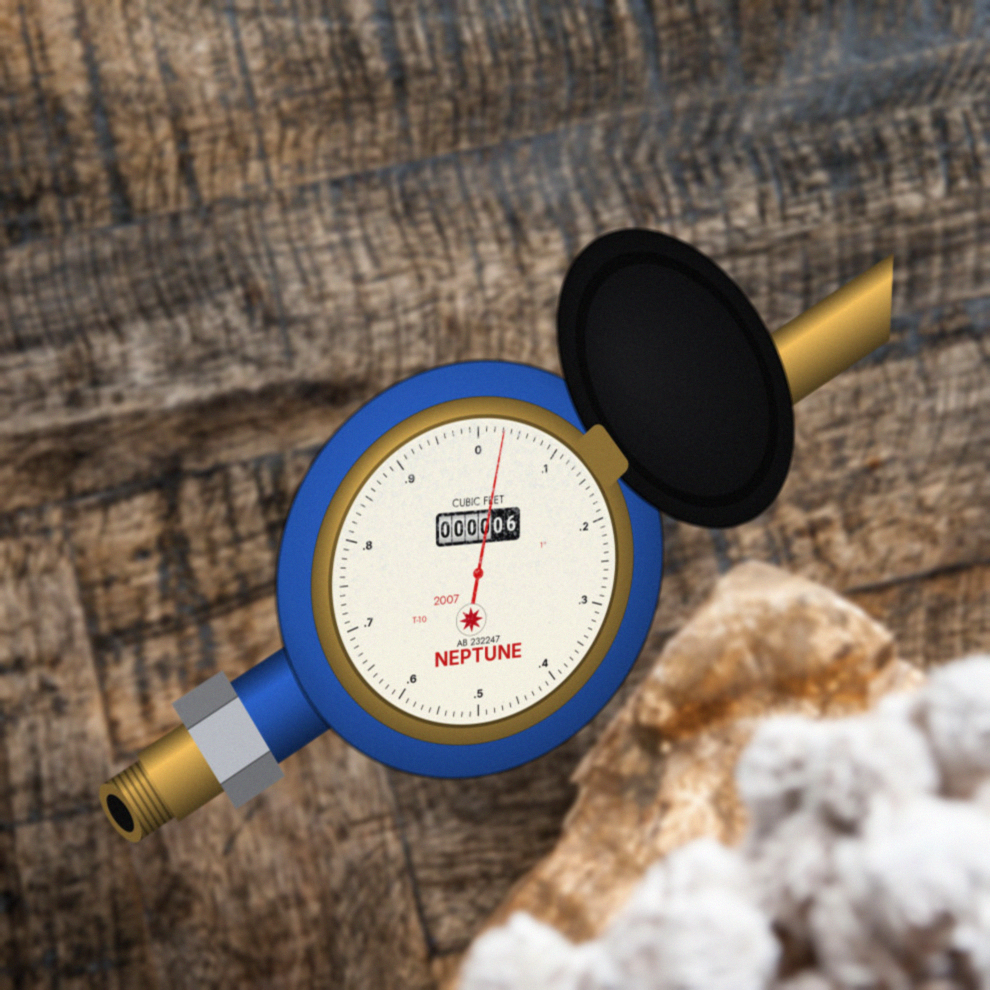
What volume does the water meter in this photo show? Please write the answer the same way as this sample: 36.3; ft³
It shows 6.03; ft³
